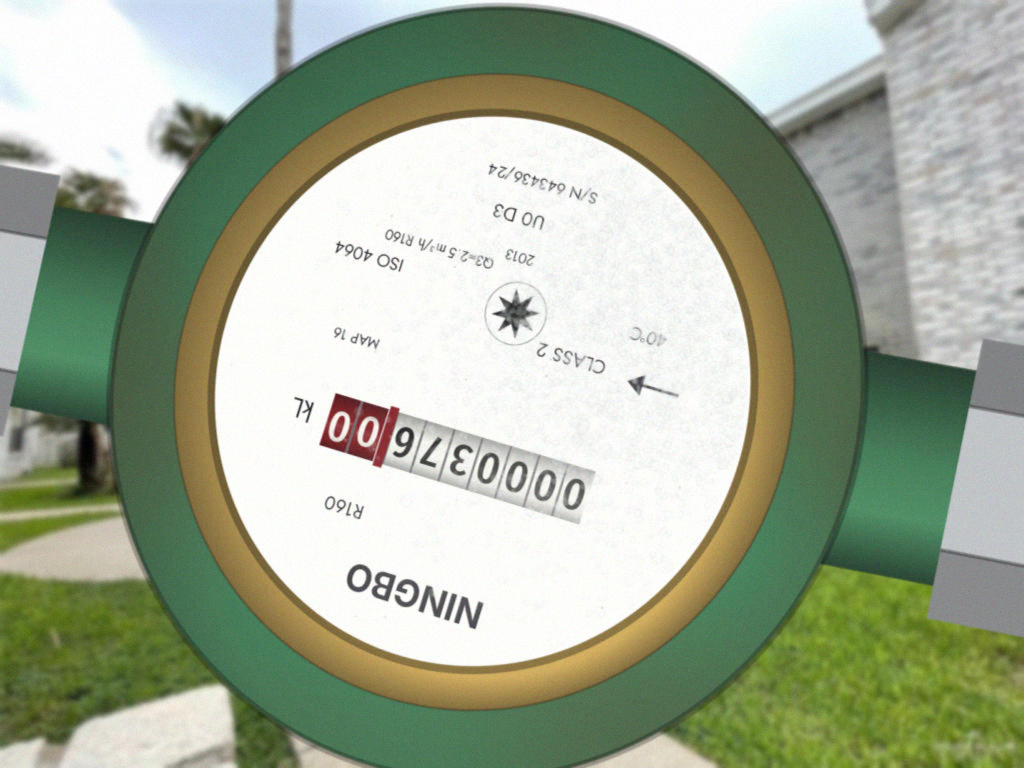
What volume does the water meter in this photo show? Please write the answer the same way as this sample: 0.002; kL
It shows 376.00; kL
